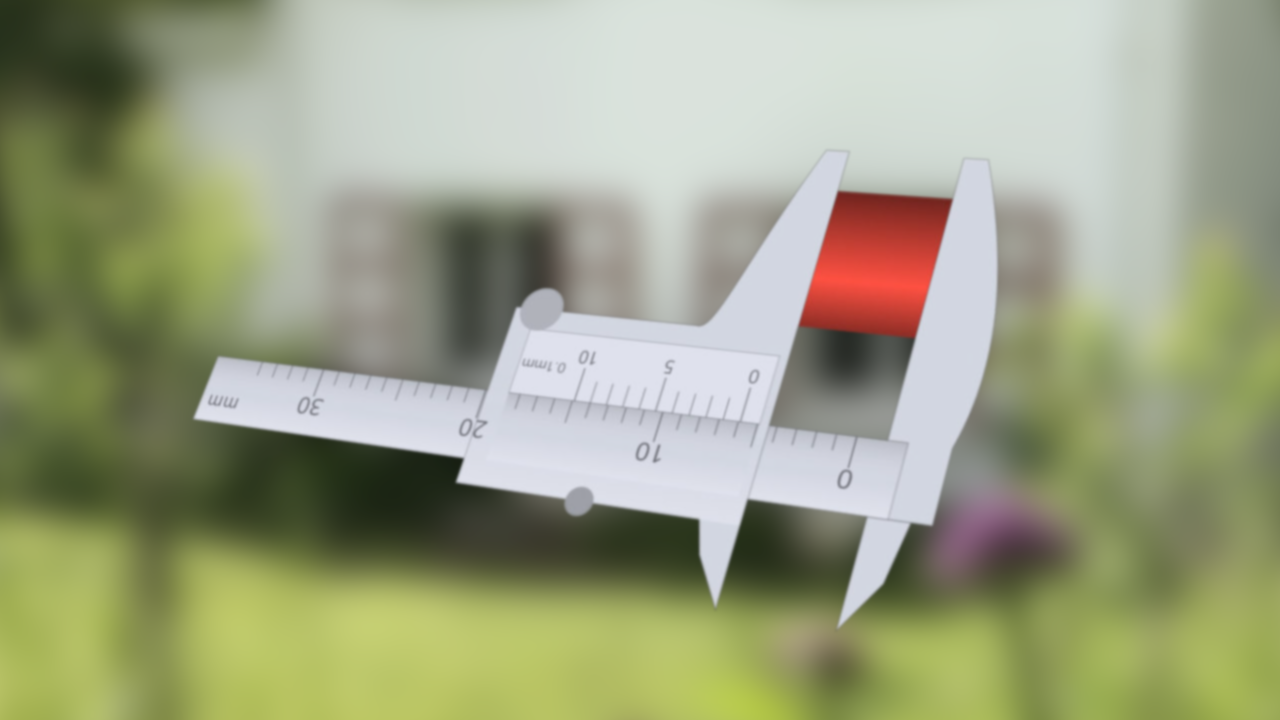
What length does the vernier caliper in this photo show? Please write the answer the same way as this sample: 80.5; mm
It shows 5.9; mm
